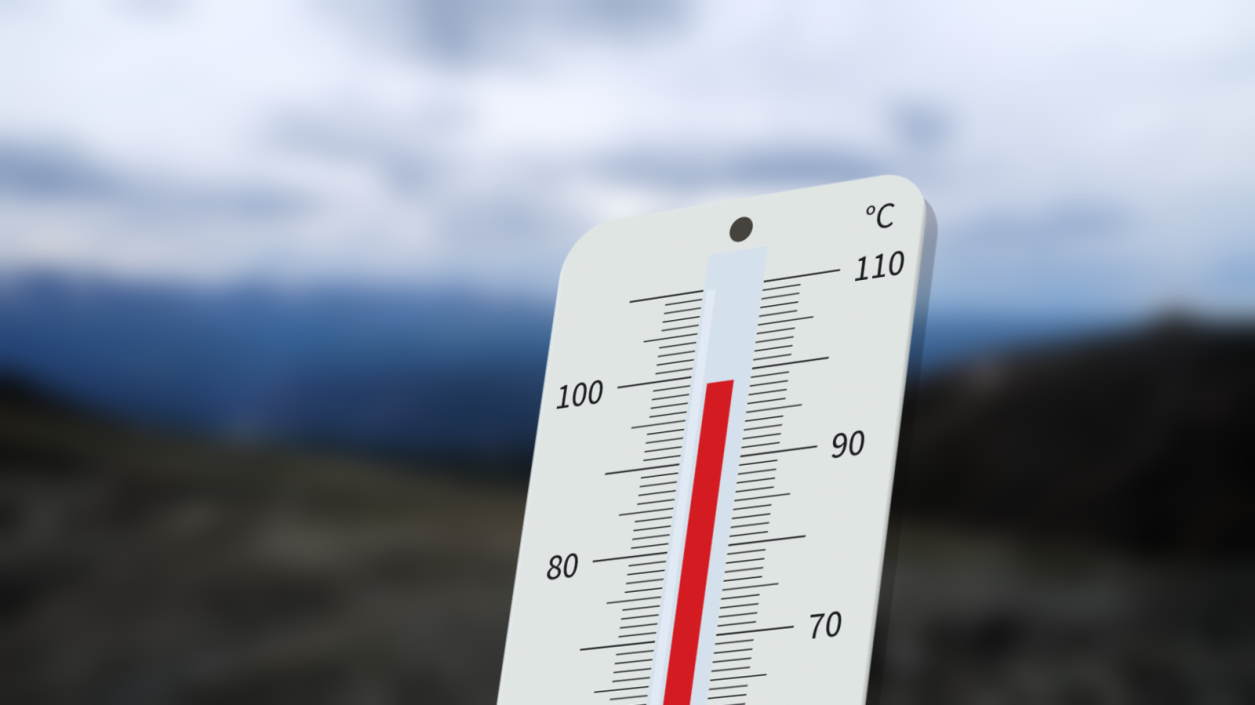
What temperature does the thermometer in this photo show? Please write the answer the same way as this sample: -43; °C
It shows 99; °C
